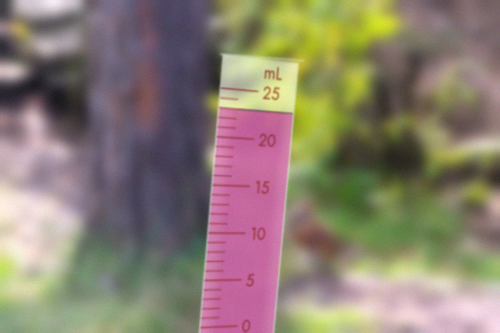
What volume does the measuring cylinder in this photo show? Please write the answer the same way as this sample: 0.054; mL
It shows 23; mL
